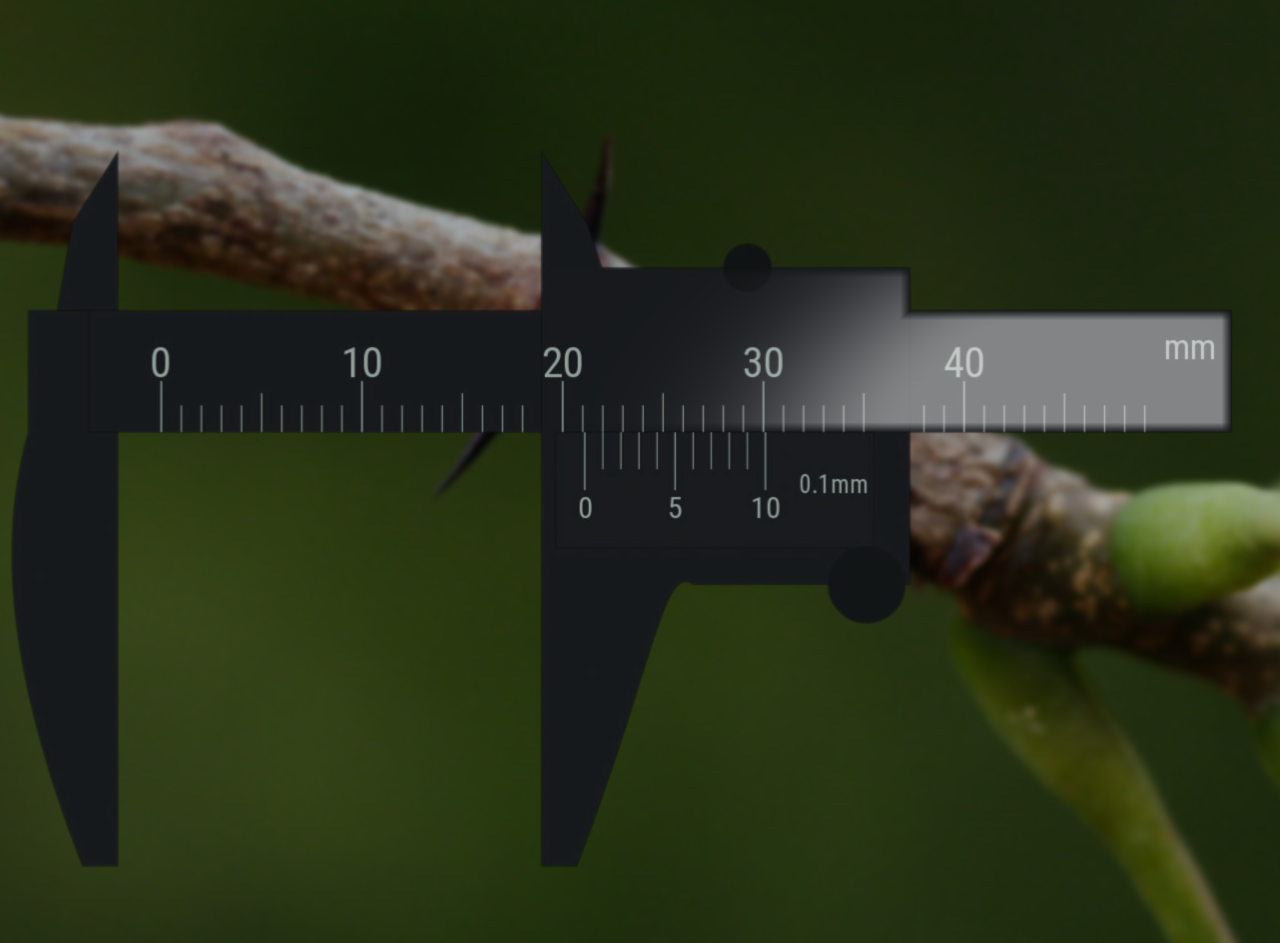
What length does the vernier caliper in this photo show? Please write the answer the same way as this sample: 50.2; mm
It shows 21.1; mm
